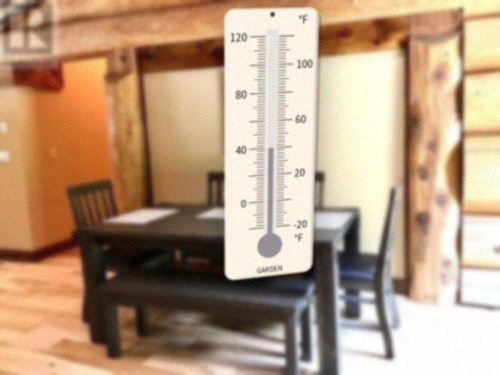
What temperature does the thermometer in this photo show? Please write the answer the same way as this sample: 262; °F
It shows 40; °F
